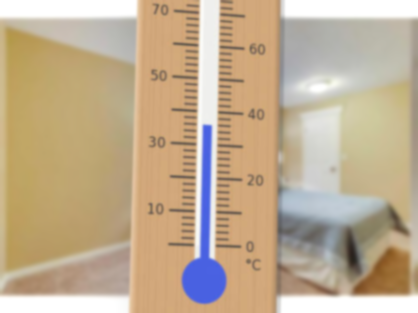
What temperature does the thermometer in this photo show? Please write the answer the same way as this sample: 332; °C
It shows 36; °C
